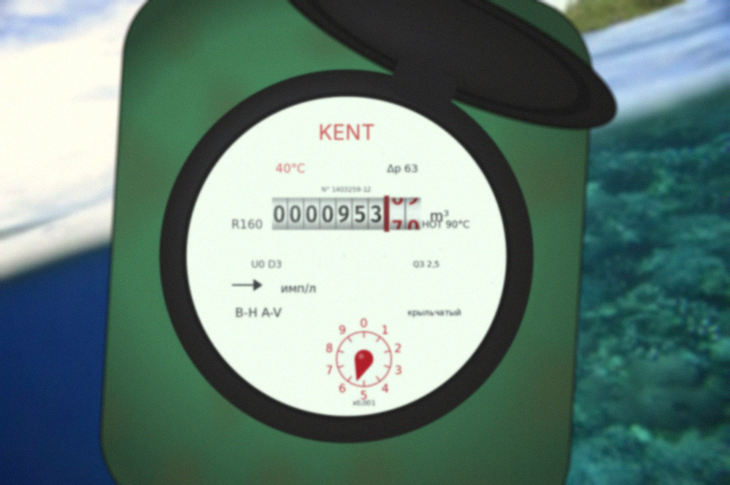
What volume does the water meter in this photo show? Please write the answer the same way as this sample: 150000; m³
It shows 953.695; m³
